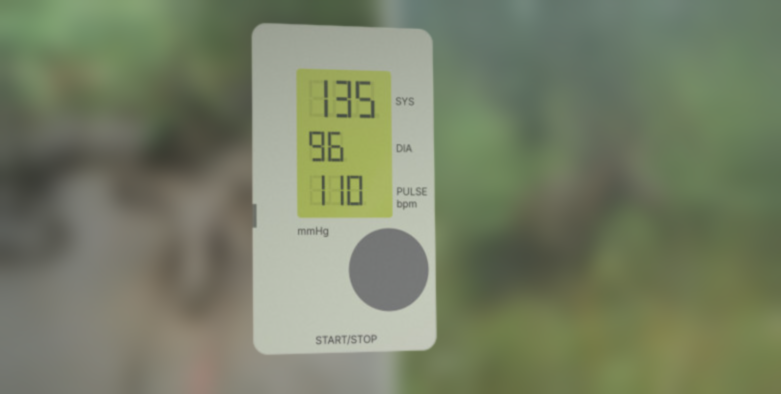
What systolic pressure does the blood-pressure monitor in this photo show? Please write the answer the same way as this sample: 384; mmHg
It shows 135; mmHg
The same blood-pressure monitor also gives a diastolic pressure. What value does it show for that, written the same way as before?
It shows 96; mmHg
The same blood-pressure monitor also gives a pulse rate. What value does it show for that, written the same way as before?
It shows 110; bpm
